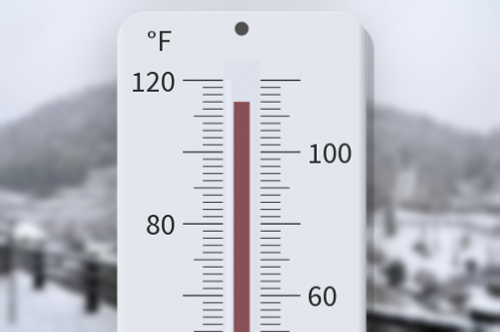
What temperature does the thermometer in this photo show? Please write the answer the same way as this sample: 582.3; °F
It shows 114; °F
